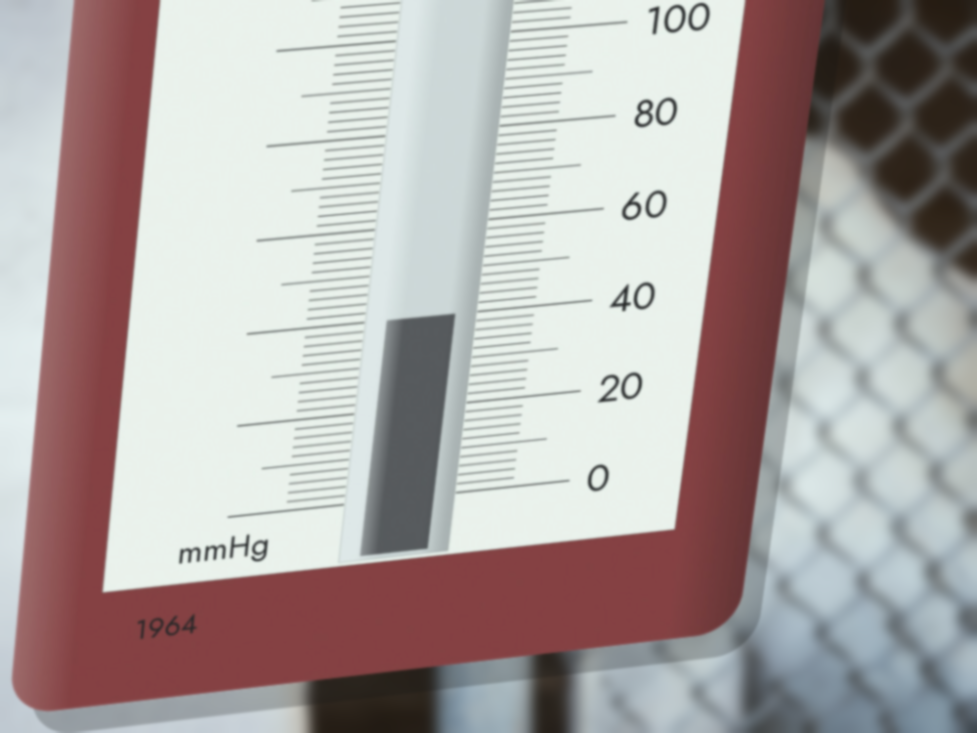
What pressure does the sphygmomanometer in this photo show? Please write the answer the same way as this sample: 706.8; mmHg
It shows 40; mmHg
